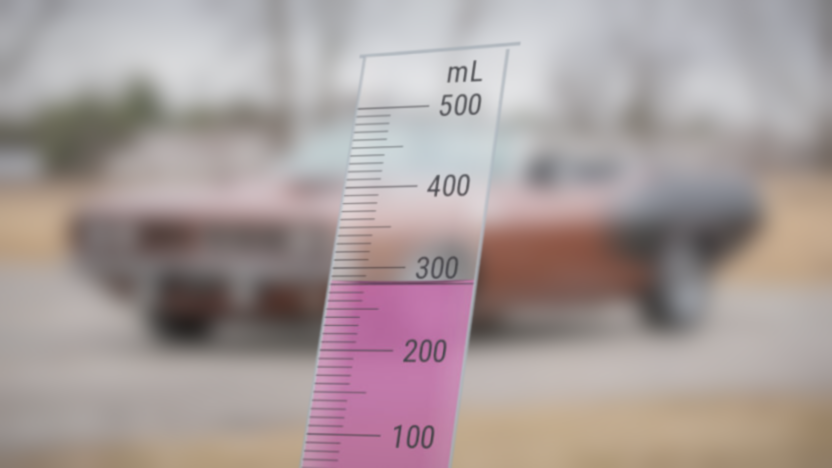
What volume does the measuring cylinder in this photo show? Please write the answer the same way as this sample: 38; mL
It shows 280; mL
